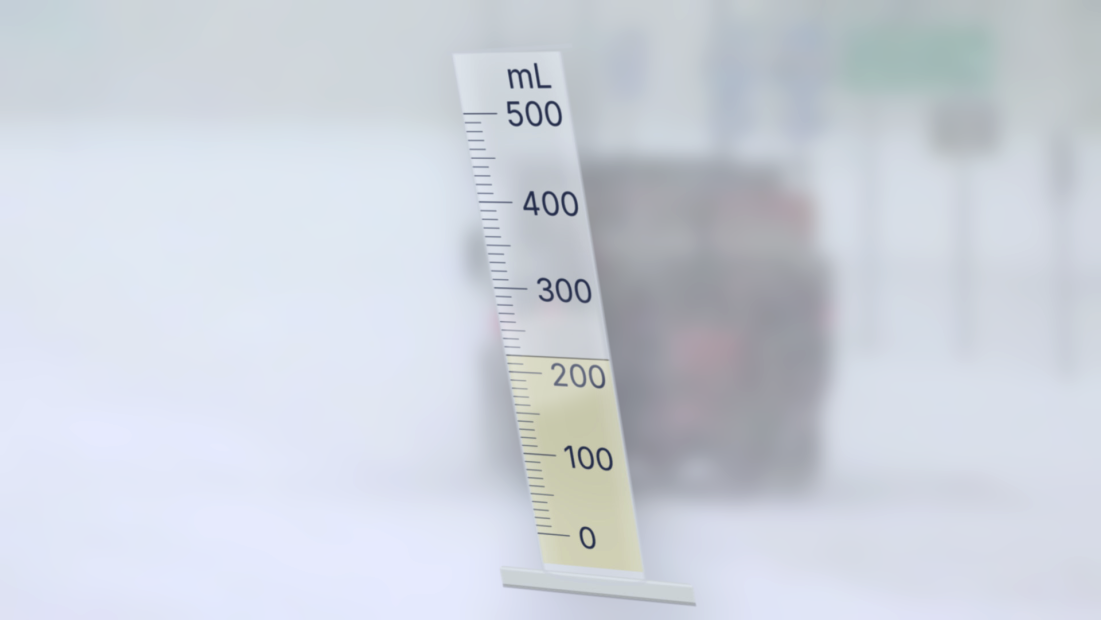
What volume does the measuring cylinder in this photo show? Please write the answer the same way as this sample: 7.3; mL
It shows 220; mL
